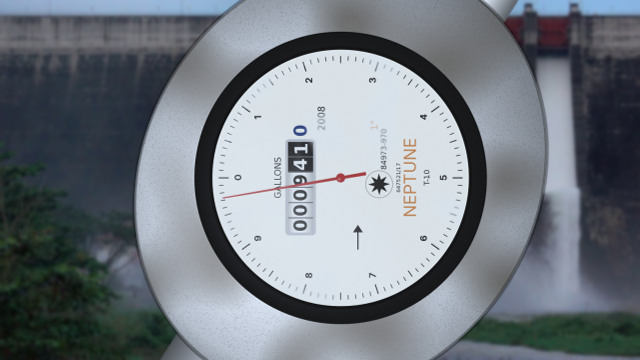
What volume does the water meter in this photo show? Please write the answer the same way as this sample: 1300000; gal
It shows 9409.7; gal
